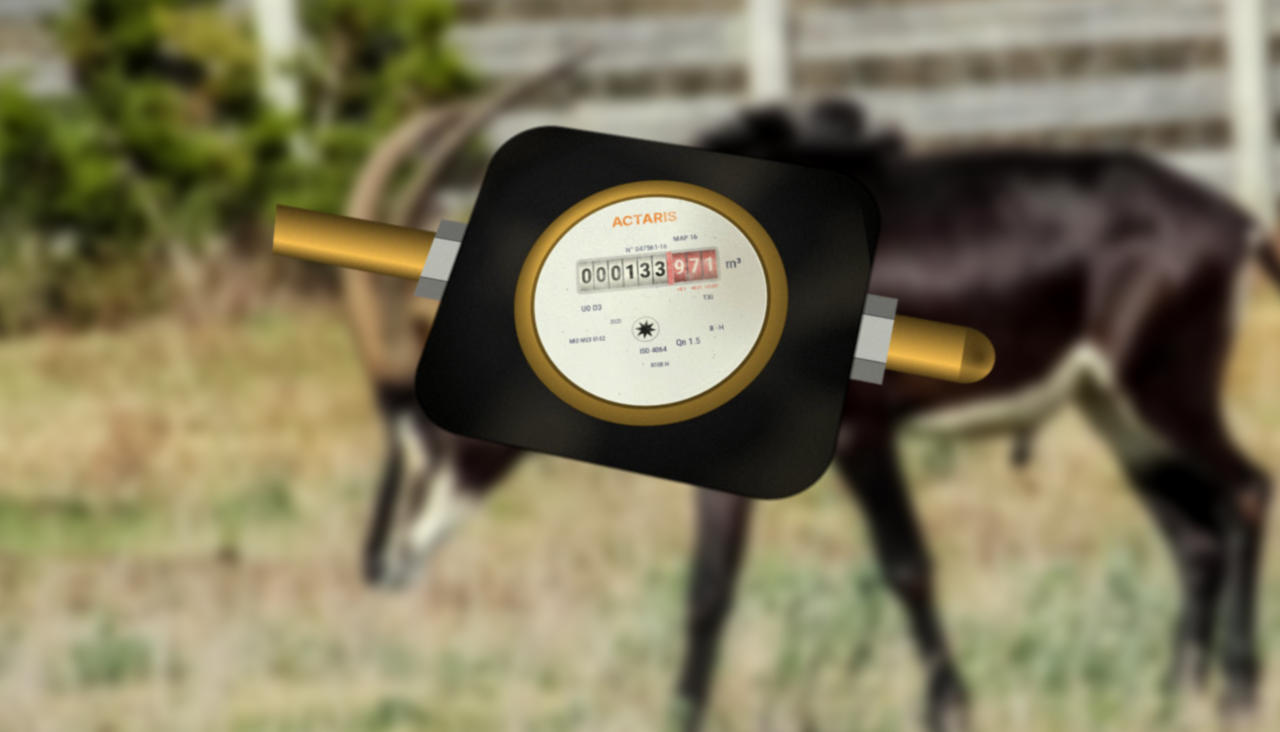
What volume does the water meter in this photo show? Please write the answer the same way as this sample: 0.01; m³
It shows 133.971; m³
